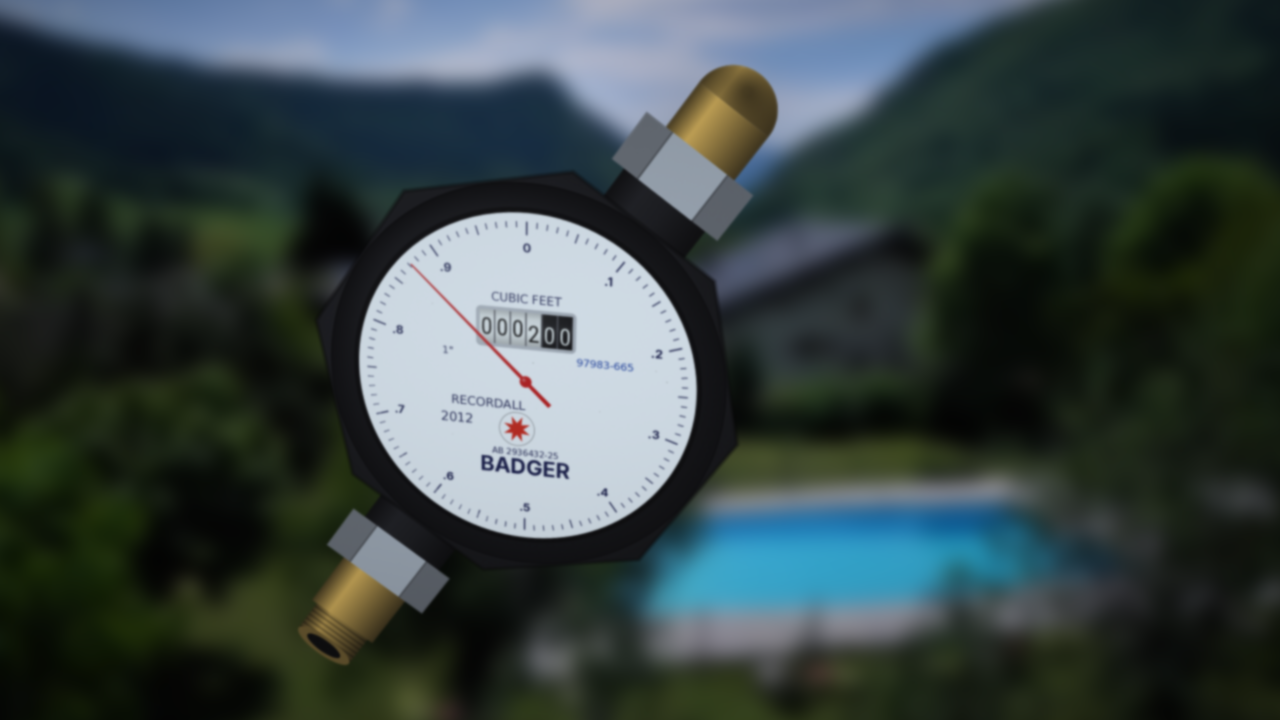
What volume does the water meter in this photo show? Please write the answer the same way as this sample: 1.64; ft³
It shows 199.87; ft³
